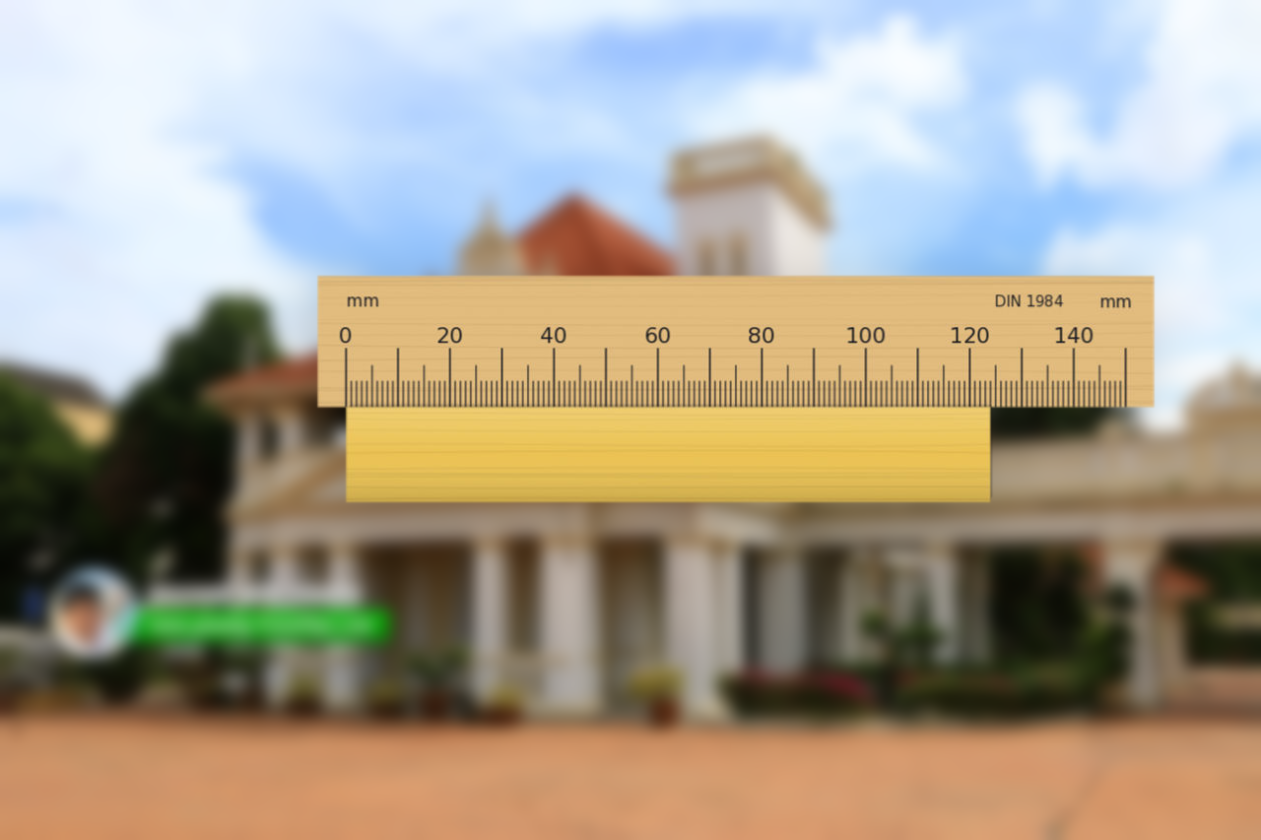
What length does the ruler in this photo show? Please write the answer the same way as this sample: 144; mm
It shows 124; mm
